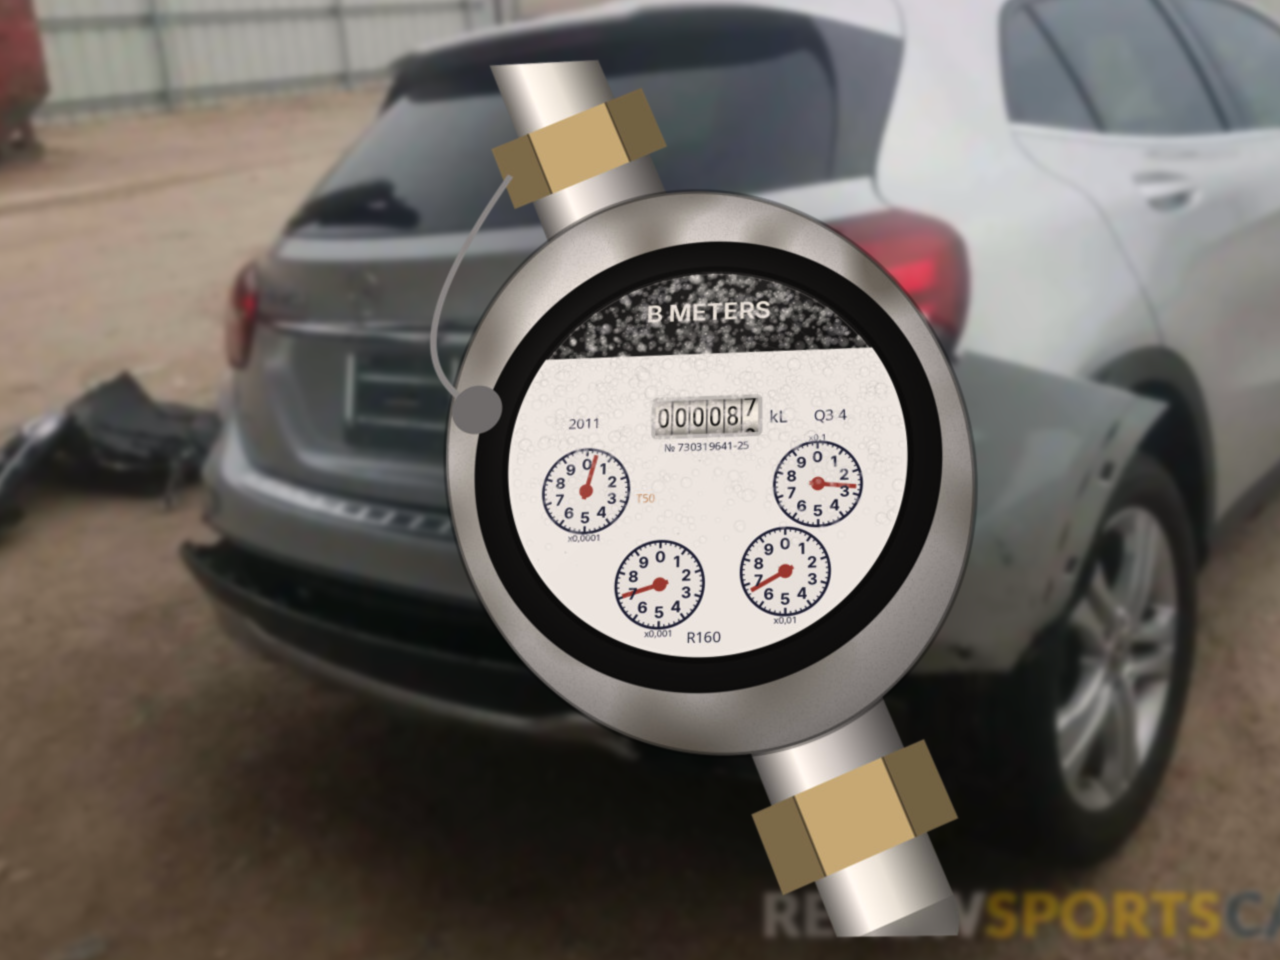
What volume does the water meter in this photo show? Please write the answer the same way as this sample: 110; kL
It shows 87.2670; kL
